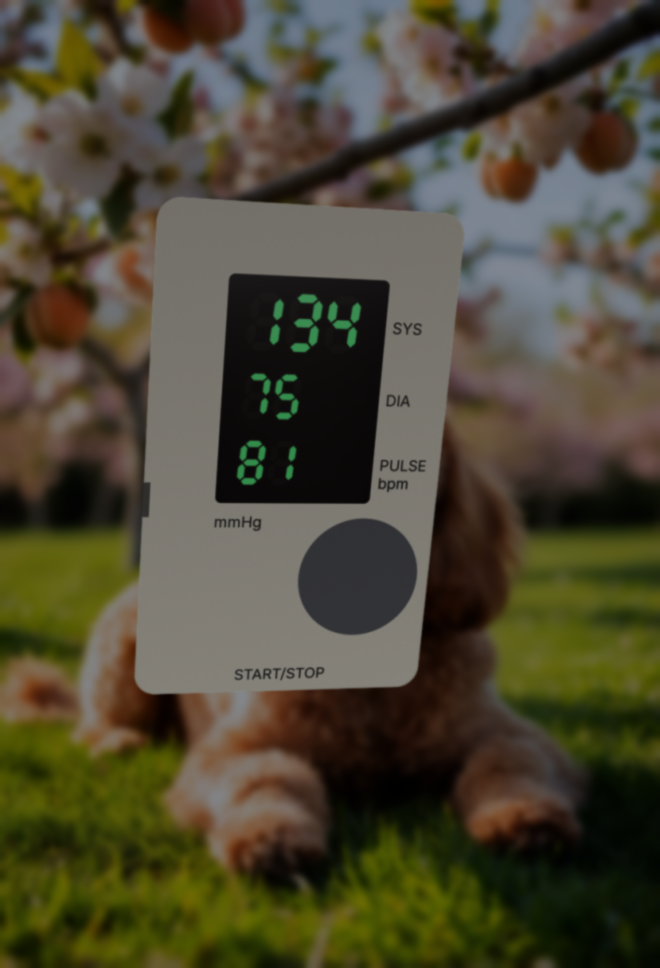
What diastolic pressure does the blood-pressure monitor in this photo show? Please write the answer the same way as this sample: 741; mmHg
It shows 75; mmHg
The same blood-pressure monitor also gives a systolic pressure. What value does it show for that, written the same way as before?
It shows 134; mmHg
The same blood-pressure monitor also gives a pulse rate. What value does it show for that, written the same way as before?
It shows 81; bpm
